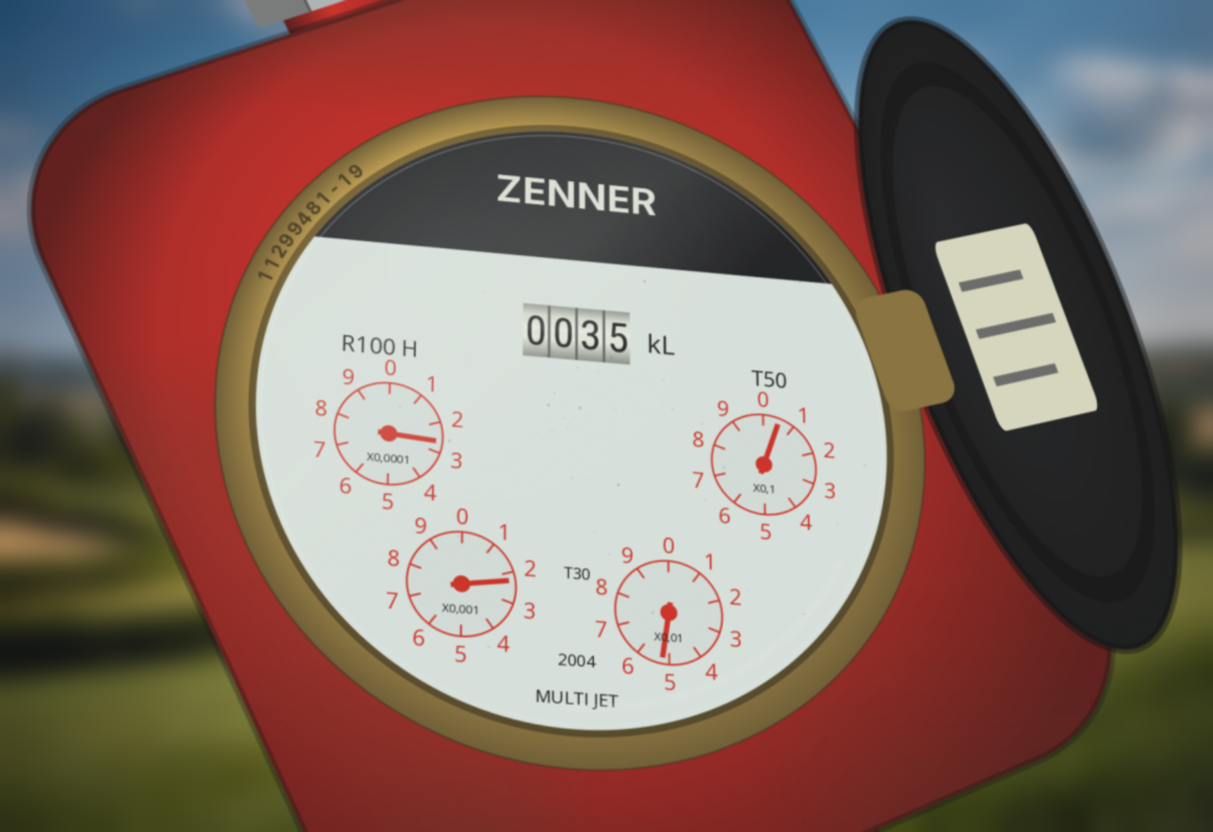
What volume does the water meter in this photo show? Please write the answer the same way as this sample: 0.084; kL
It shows 35.0522; kL
